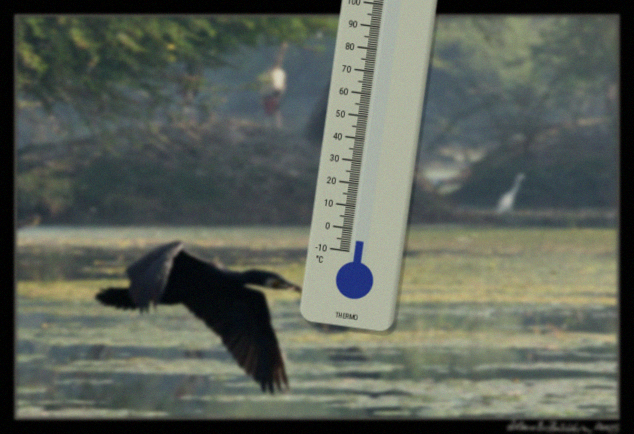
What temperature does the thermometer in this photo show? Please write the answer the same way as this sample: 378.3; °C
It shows -5; °C
